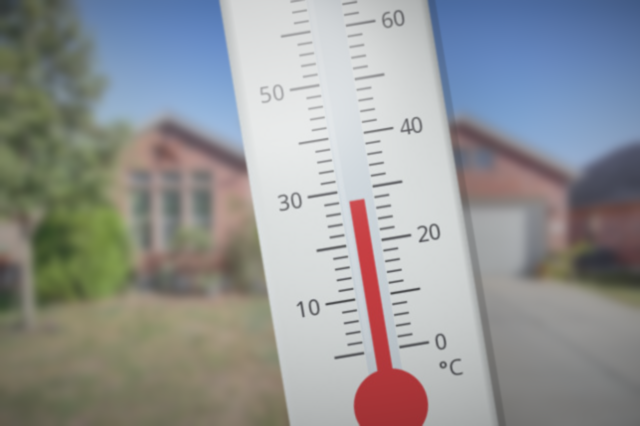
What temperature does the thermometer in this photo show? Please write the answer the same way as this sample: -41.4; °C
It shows 28; °C
